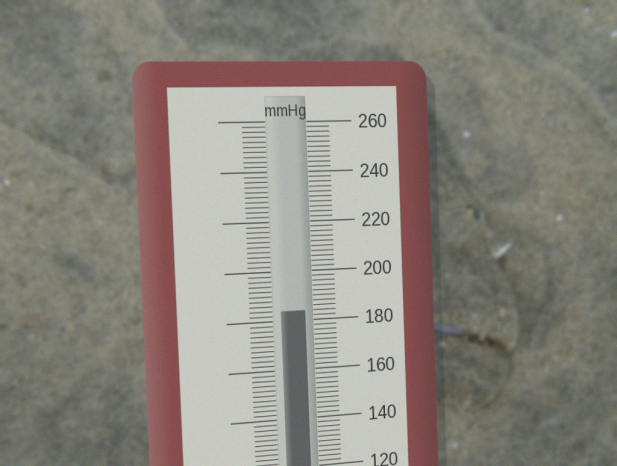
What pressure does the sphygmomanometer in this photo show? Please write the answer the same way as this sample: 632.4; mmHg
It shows 184; mmHg
